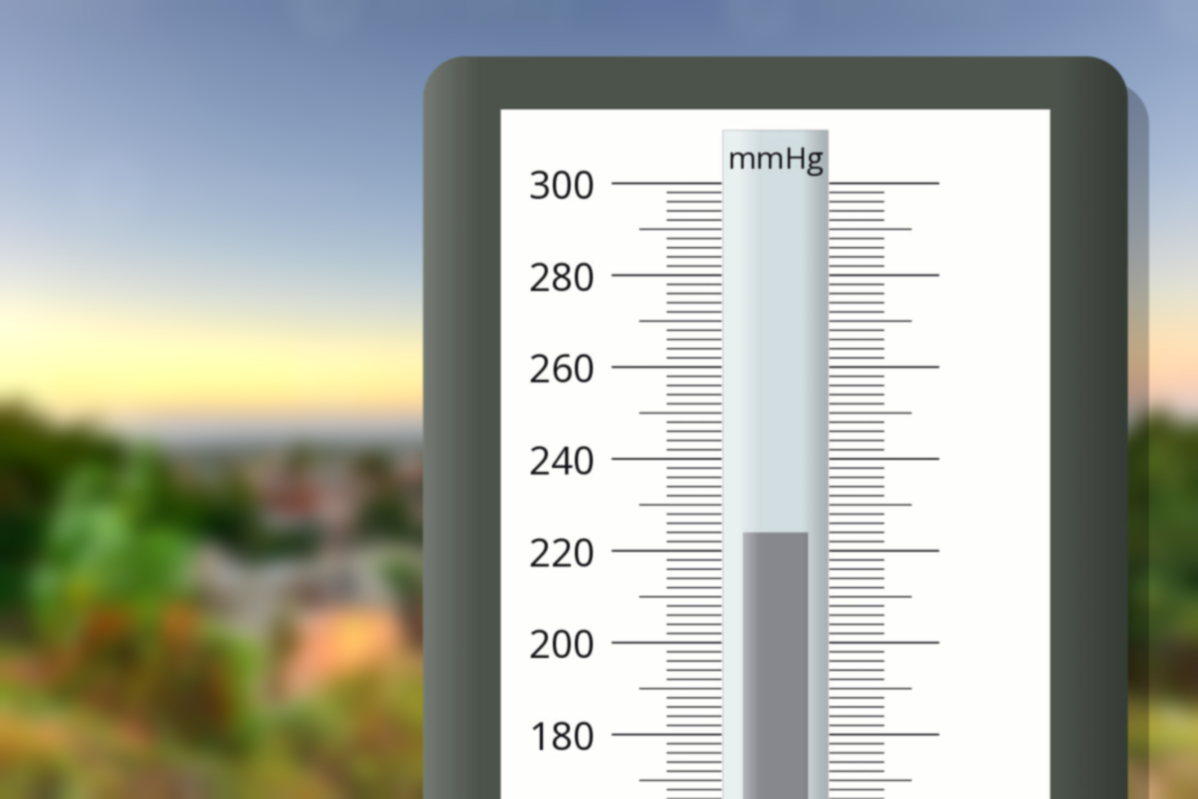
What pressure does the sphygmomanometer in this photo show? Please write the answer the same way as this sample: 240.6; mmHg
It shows 224; mmHg
